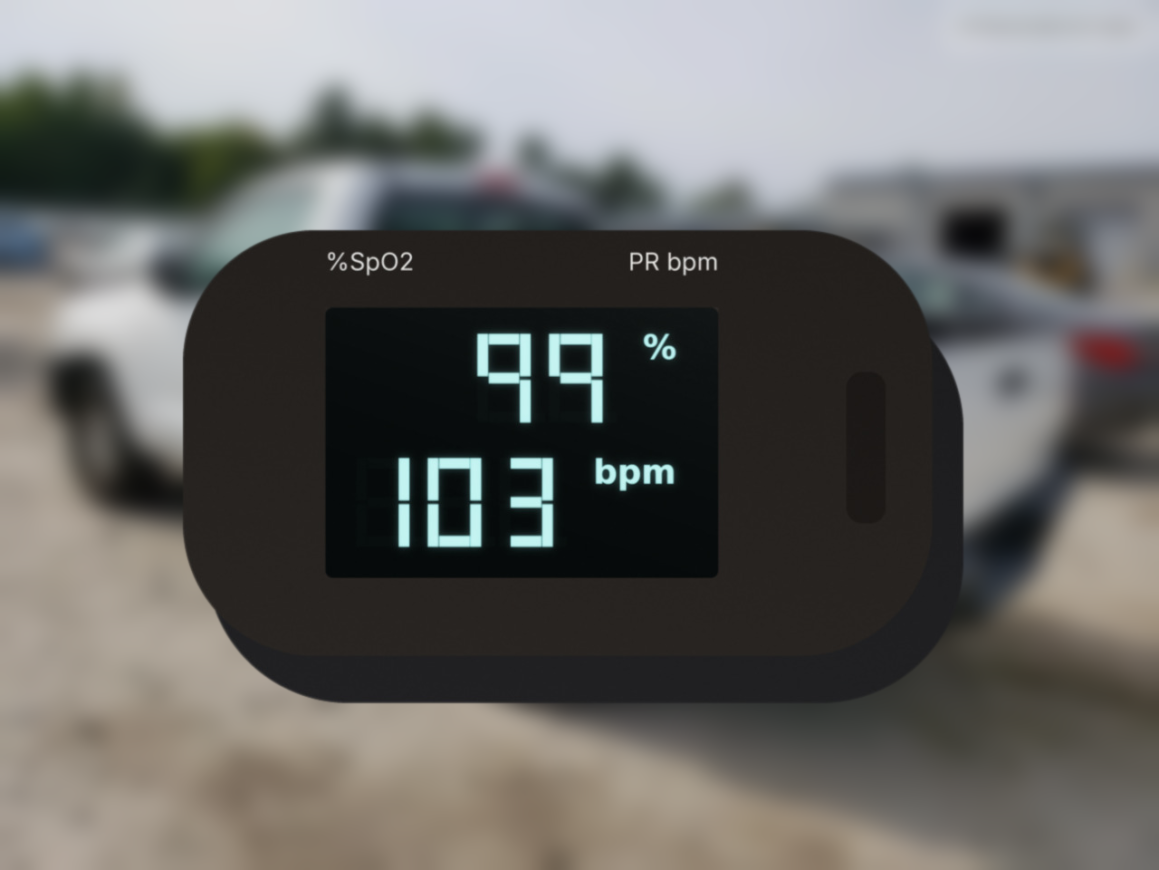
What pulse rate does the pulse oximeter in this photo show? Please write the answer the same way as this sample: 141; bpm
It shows 103; bpm
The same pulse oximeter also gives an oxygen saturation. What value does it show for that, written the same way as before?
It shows 99; %
